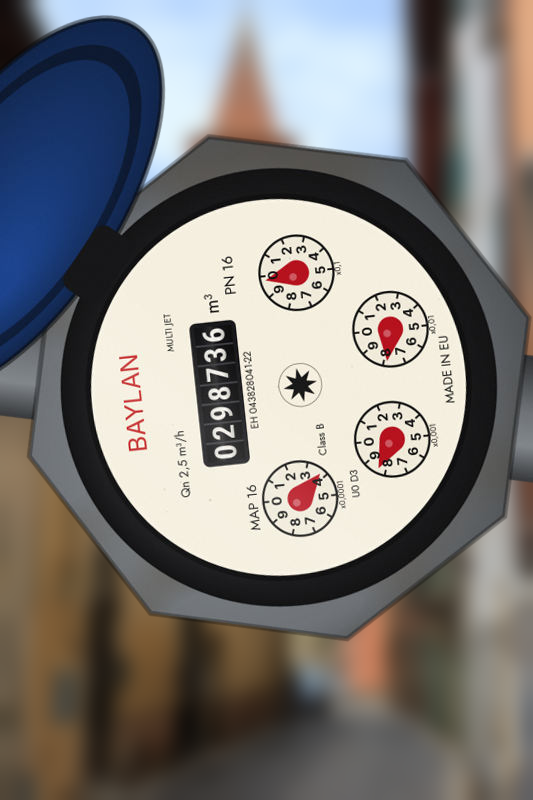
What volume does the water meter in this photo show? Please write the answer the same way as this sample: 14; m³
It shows 298735.9783; m³
